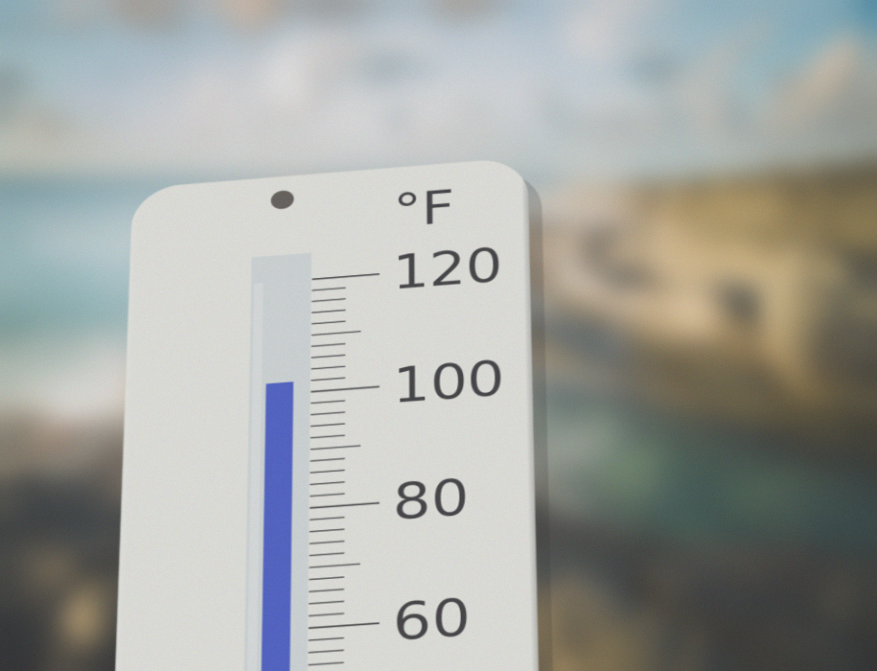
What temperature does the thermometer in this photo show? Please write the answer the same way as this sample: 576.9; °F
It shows 102; °F
